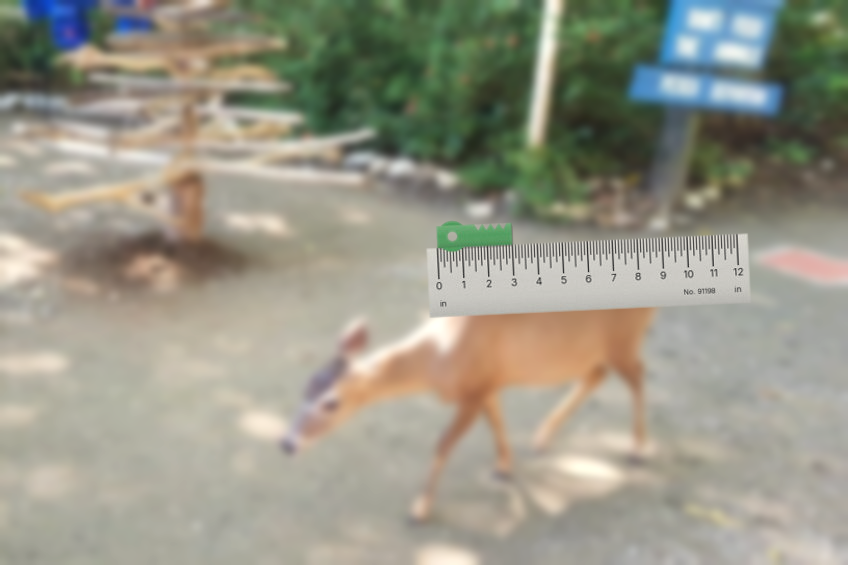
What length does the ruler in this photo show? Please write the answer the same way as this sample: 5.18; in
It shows 3; in
